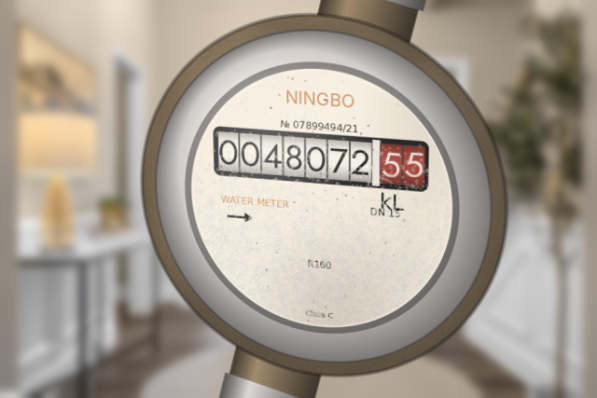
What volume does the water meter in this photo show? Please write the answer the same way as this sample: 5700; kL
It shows 48072.55; kL
